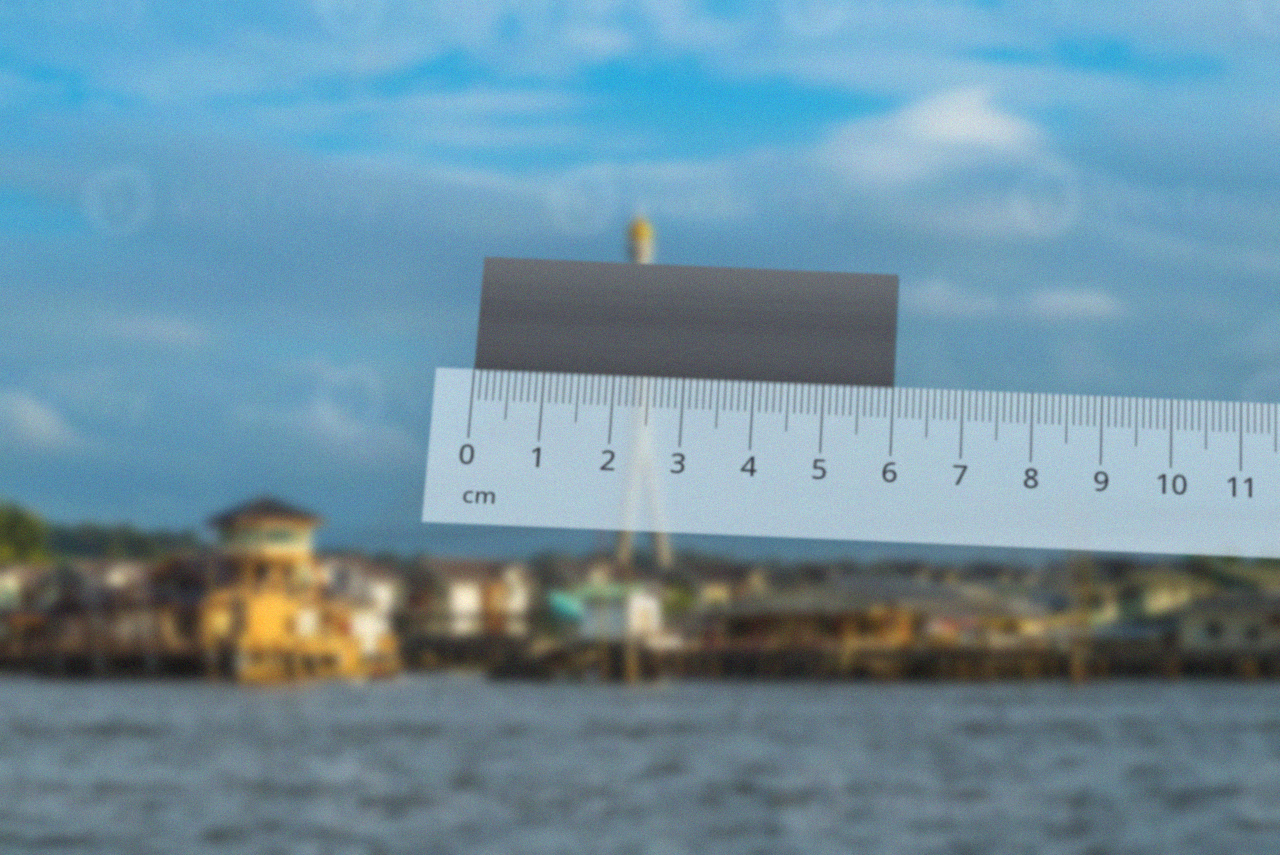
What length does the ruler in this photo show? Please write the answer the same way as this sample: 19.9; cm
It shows 6; cm
